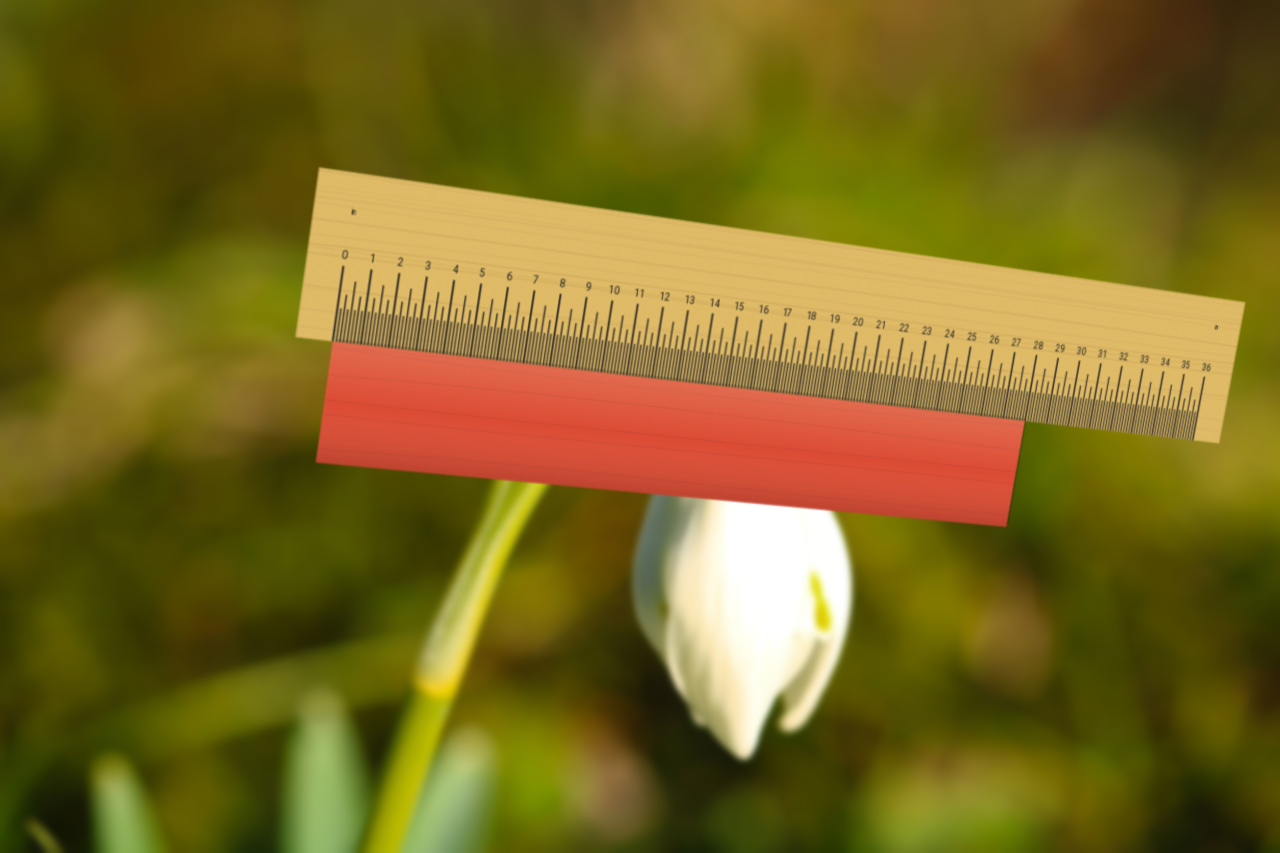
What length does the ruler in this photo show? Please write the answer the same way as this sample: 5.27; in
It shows 28; in
